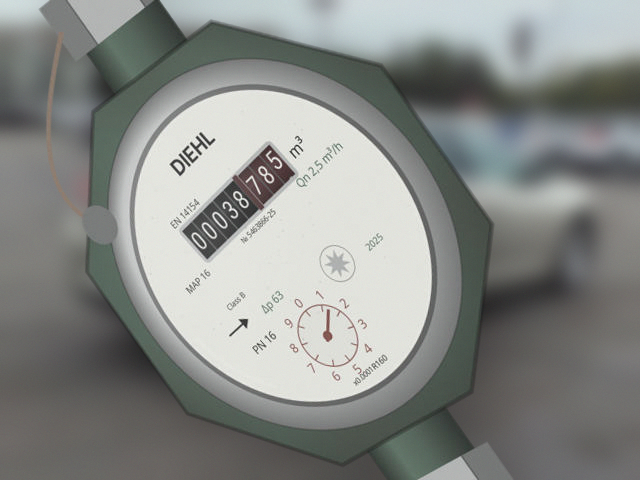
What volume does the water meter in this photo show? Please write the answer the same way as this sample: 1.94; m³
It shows 38.7851; m³
